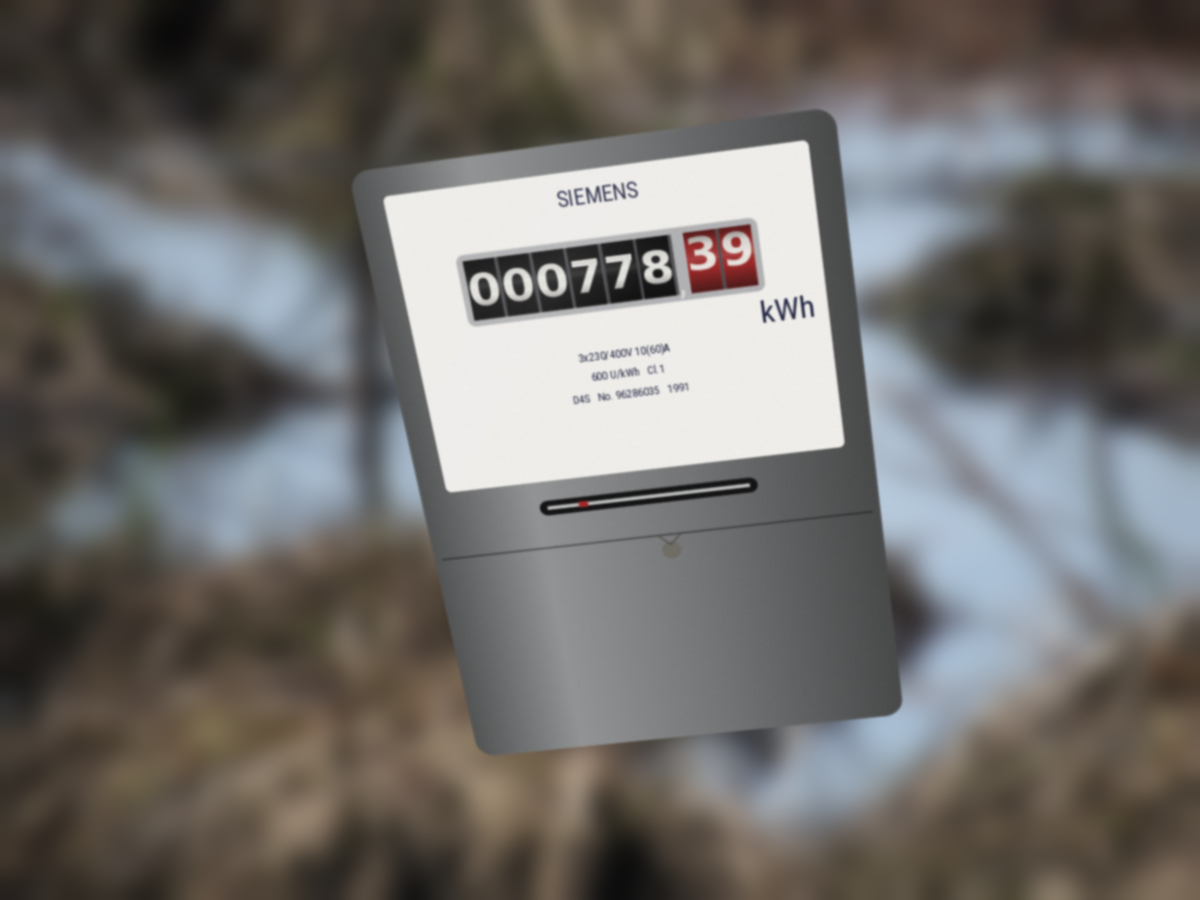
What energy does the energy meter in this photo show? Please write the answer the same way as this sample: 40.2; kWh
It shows 778.39; kWh
